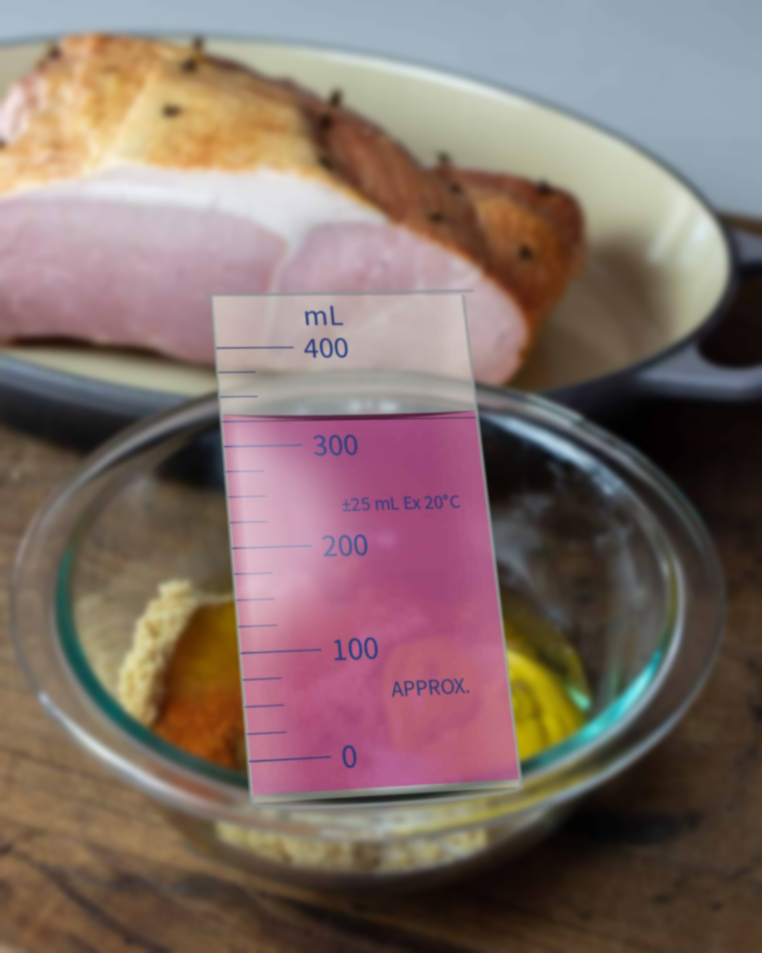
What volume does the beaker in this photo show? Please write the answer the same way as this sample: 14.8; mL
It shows 325; mL
